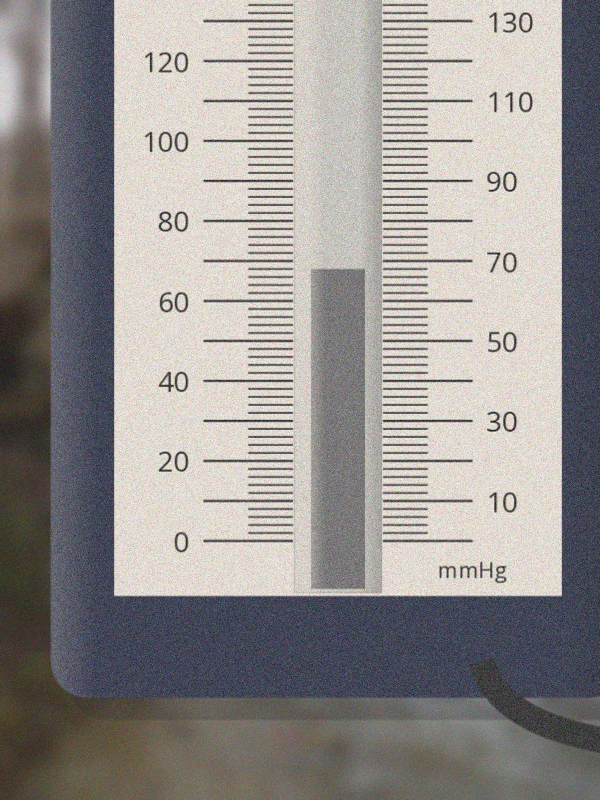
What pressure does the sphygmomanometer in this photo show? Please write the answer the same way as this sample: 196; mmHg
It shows 68; mmHg
